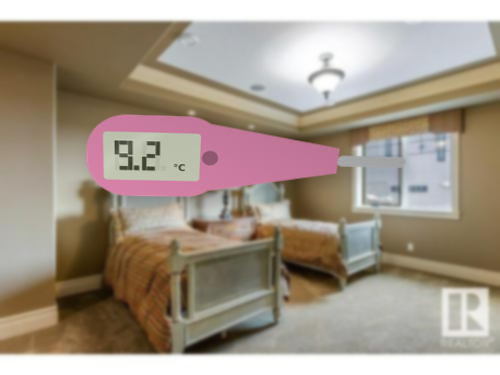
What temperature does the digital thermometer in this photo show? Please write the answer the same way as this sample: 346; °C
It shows 9.2; °C
